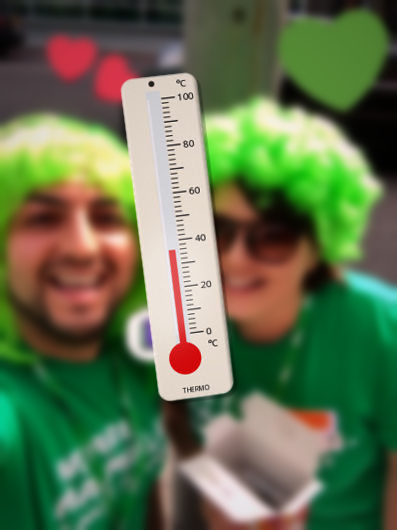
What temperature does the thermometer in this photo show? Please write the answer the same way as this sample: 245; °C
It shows 36; °C
